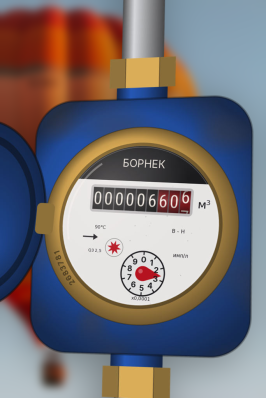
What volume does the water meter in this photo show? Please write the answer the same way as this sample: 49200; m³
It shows 6.6062; m³
